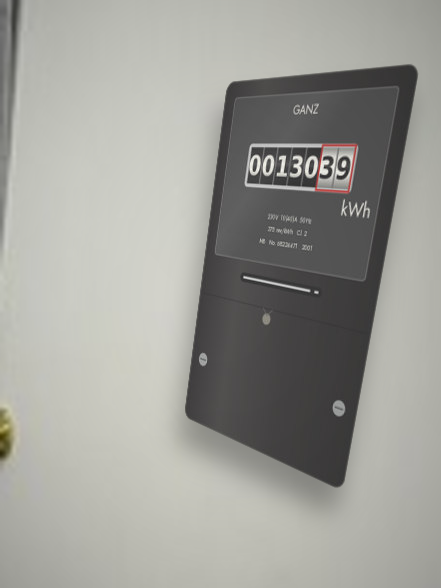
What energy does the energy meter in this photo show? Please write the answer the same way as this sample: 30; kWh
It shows 130.39; kWh
